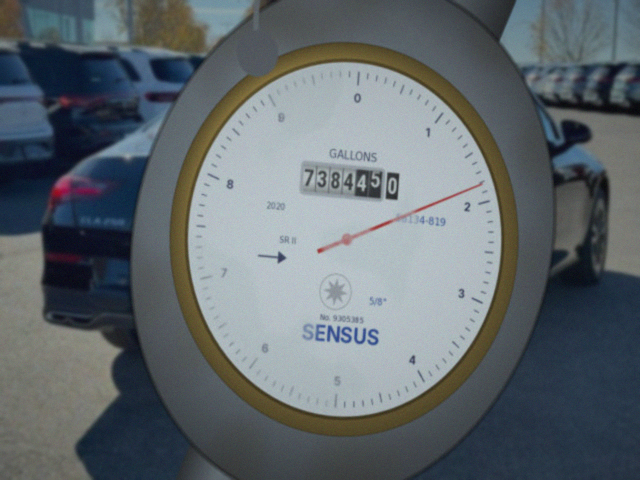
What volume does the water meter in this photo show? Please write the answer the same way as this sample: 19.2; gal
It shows 7384451.8; gal
